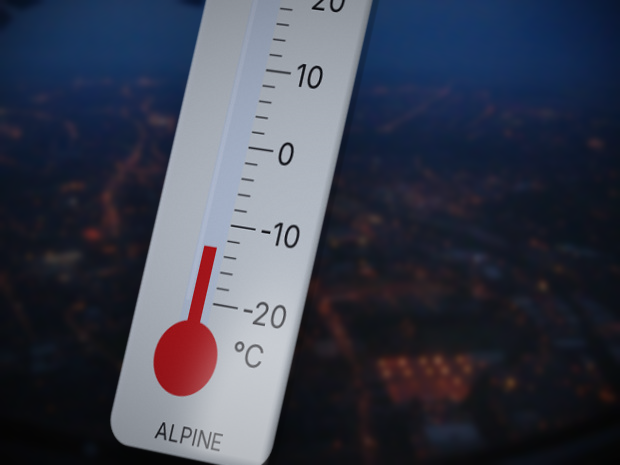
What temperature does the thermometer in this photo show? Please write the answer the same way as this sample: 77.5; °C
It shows -13; °C
